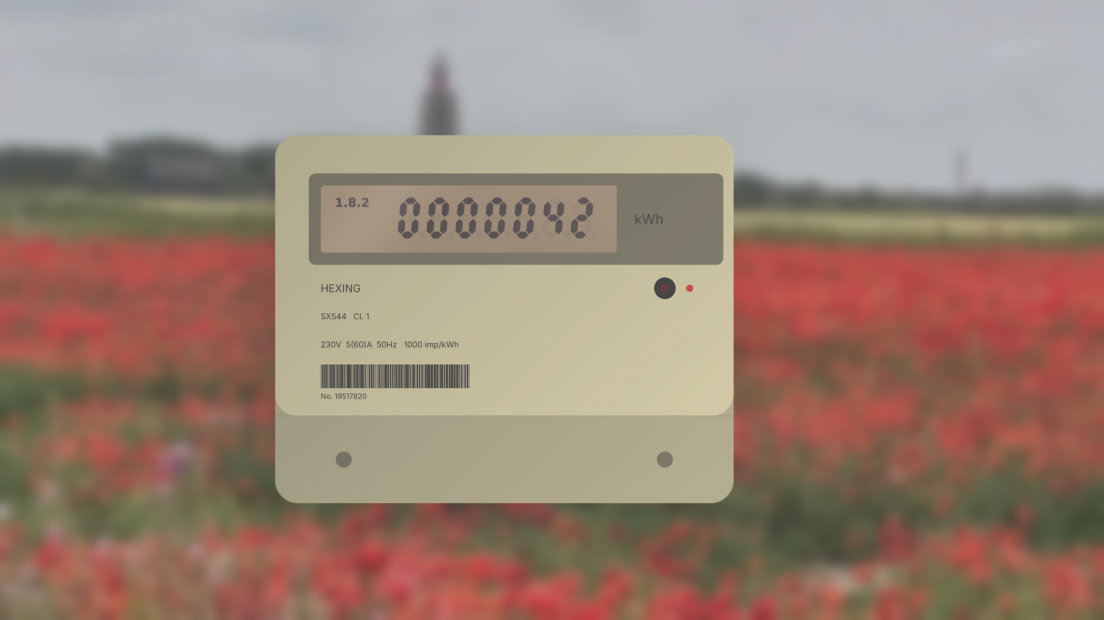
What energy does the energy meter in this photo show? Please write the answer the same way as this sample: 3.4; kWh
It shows 42; kWh
